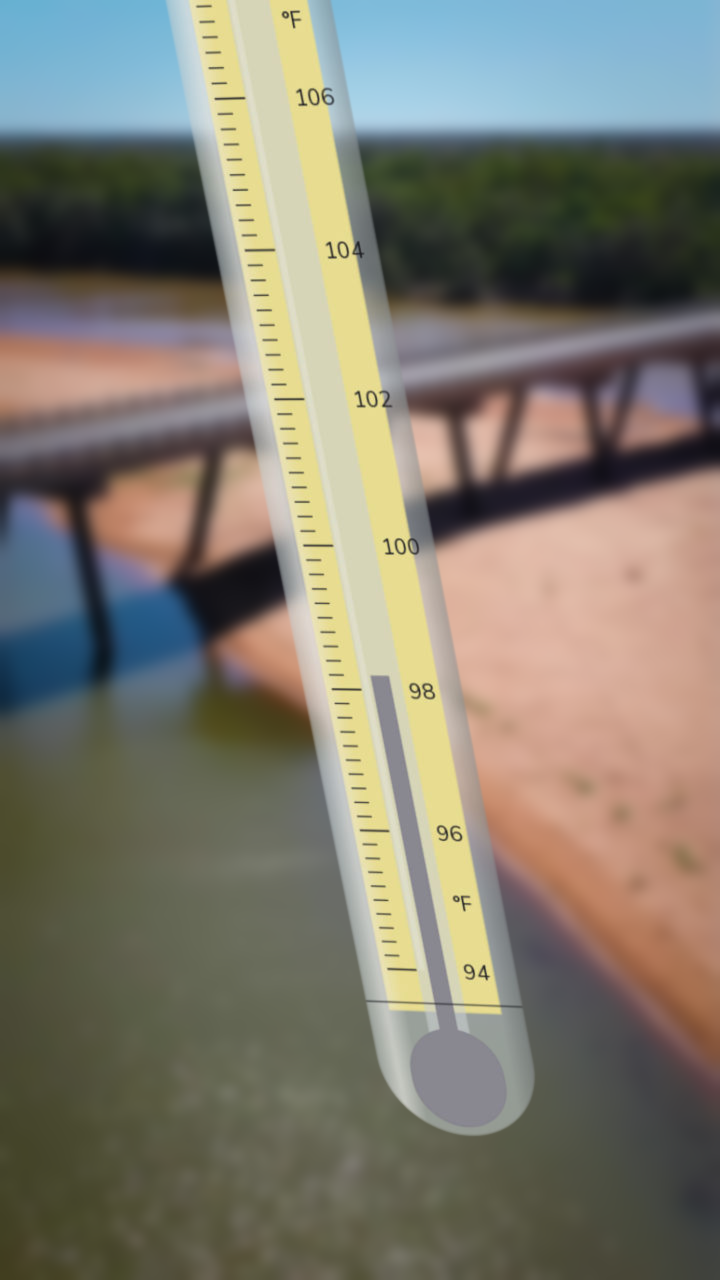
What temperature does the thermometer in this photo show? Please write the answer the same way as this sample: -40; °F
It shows 98.2; °F
